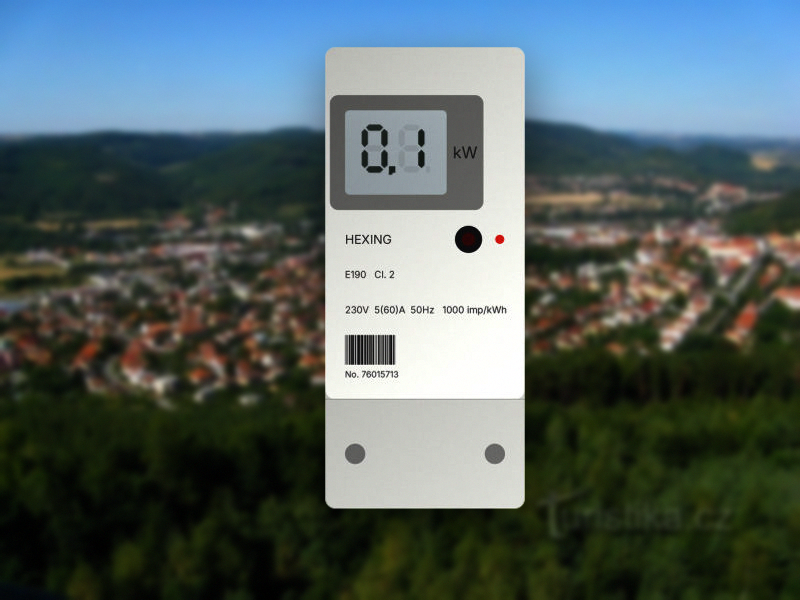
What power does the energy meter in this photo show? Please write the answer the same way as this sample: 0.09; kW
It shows 0.1; kW
